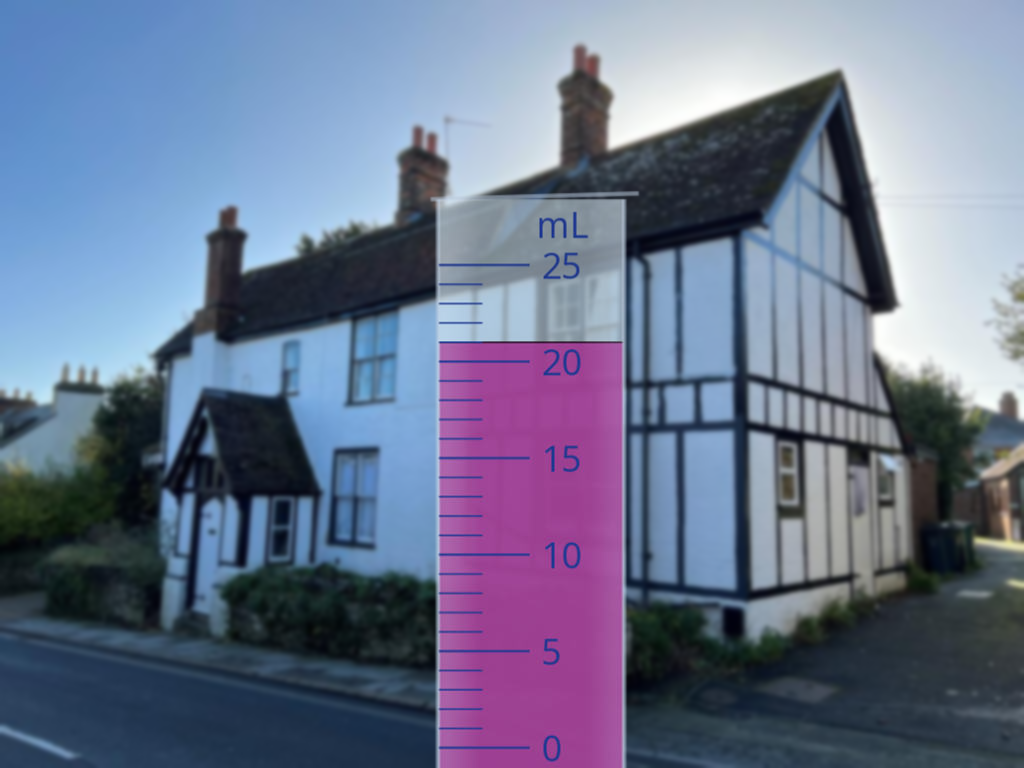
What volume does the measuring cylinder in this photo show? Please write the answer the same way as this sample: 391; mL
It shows 21; mL
